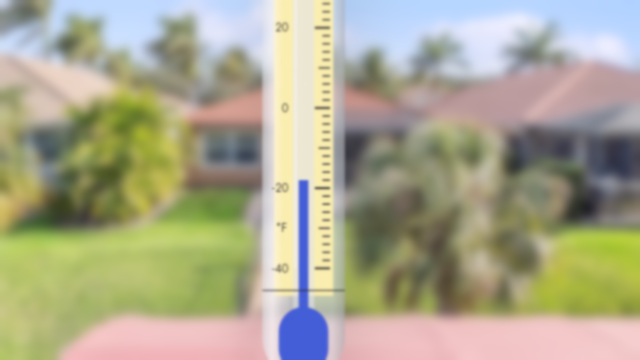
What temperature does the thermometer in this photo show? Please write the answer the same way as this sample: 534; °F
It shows -18; °F
